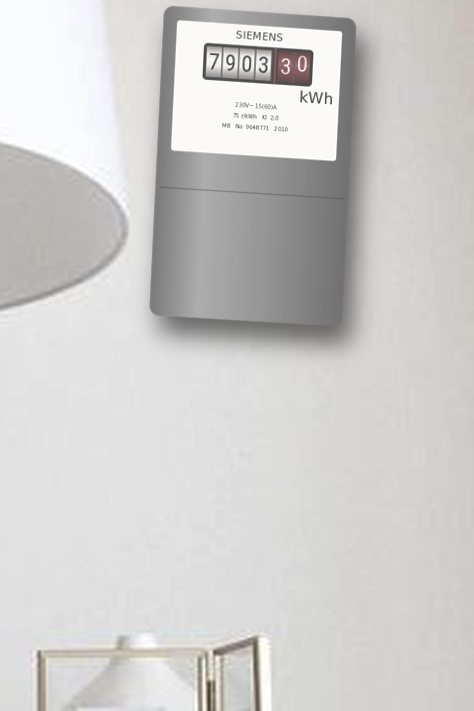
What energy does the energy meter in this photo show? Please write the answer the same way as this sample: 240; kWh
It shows 7903.30; kWh
